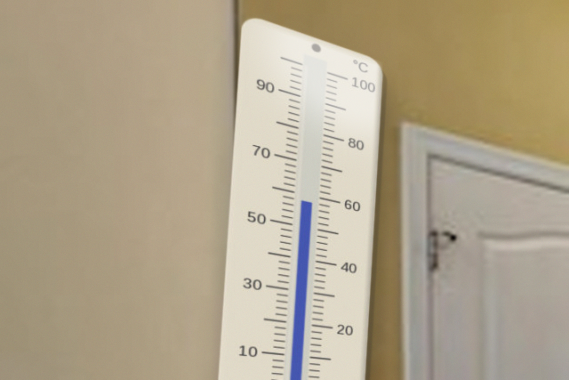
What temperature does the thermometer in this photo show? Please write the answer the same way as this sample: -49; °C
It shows 58; °C
